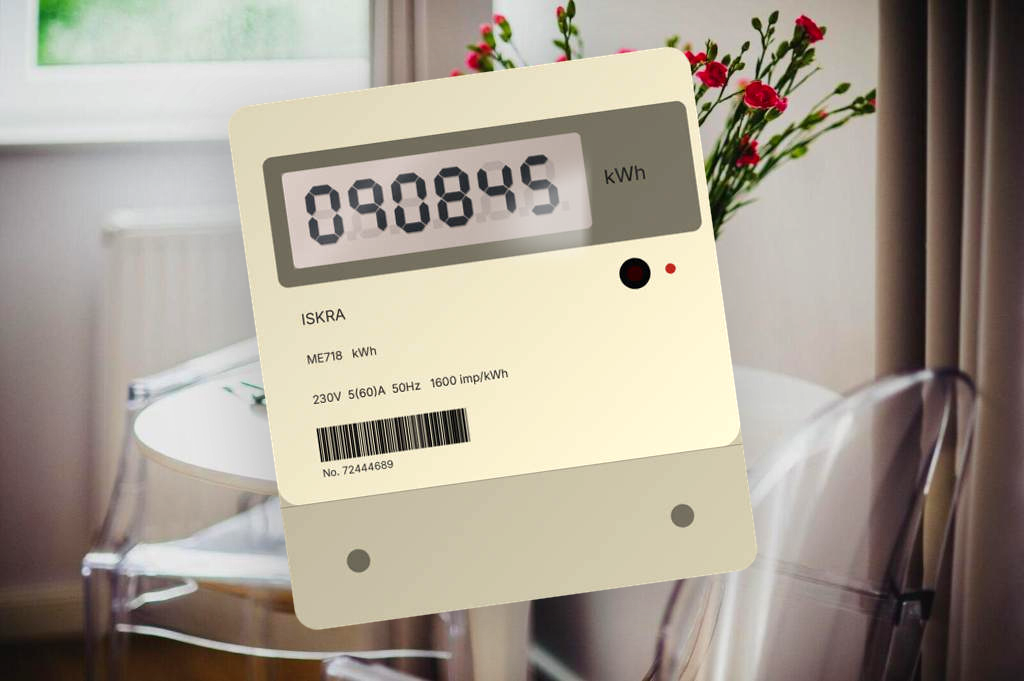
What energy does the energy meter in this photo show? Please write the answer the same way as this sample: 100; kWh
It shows 90845; kWh
